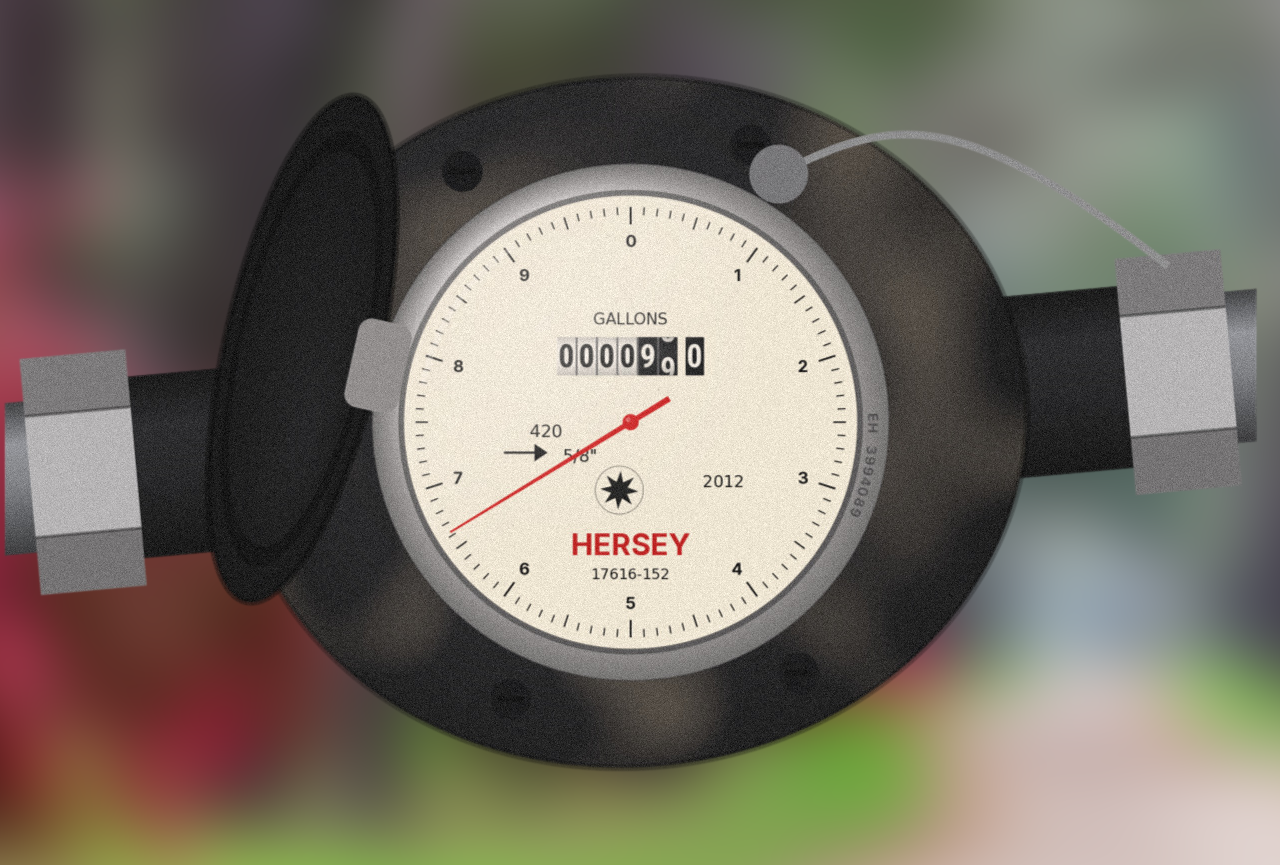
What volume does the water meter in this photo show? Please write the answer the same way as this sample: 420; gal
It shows 986.6; gal
